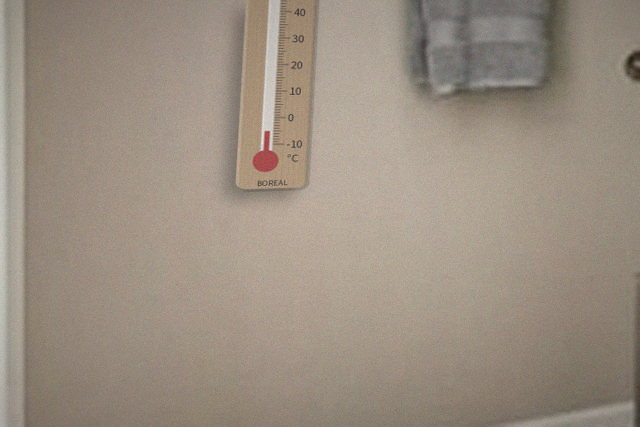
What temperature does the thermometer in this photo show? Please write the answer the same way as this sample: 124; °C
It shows -5; °C
